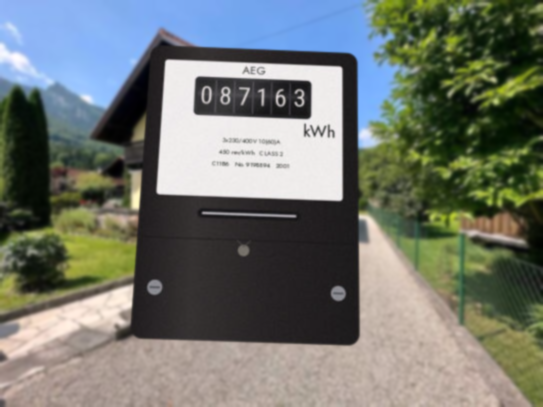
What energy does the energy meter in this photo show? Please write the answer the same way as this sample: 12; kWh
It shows 87163; kWh
